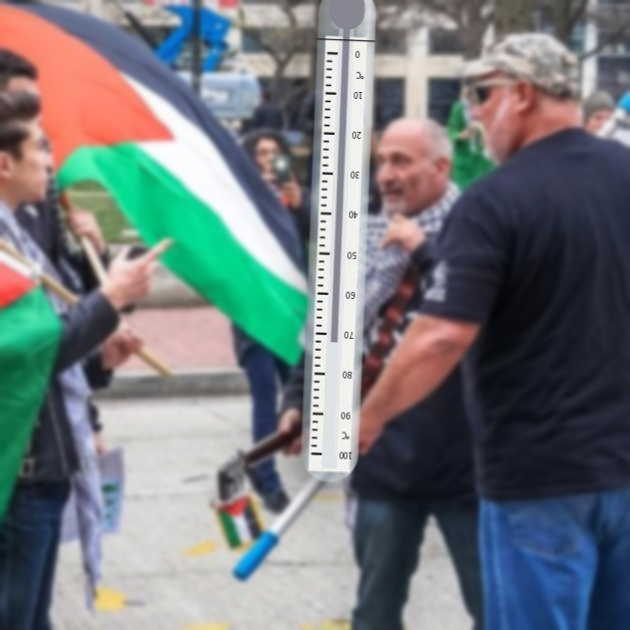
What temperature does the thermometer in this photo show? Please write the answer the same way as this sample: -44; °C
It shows 72; °C
